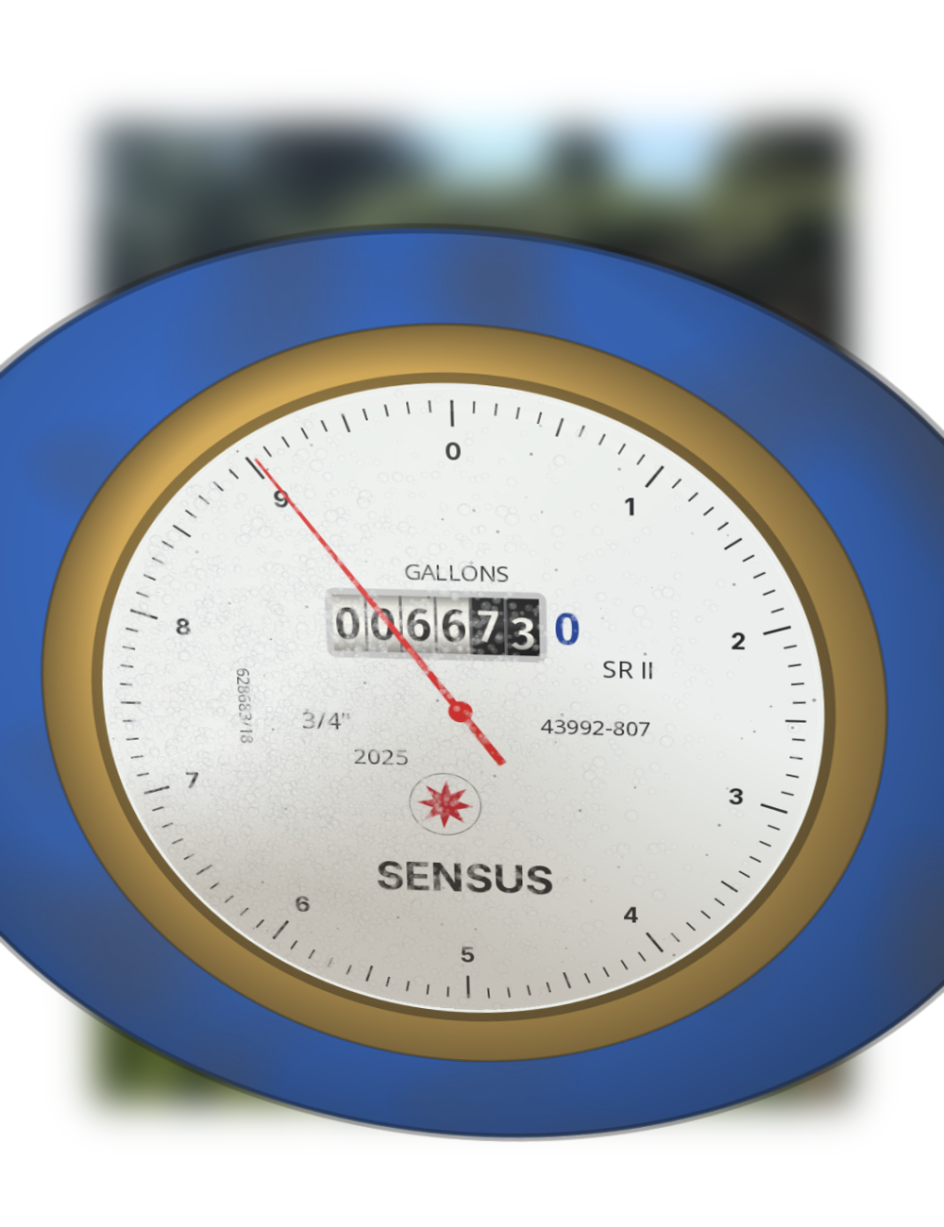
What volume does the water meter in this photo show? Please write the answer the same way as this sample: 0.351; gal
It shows 66729.0; gal
